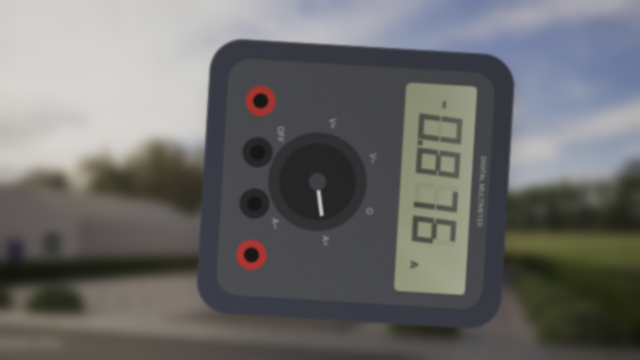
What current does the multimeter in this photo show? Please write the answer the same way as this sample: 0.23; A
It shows -0.876; A
